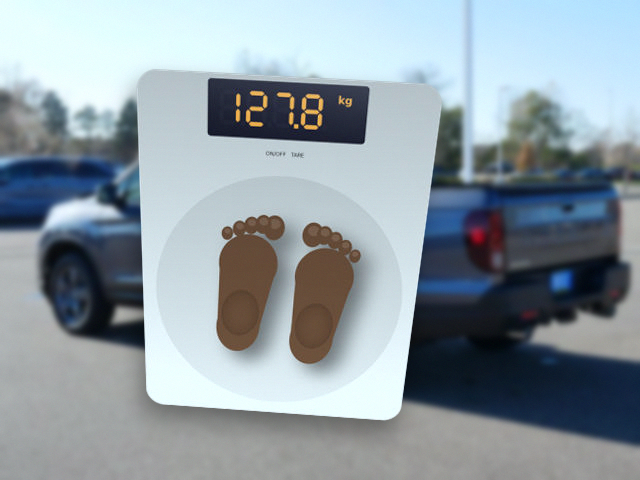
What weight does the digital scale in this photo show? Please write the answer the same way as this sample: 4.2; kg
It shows 127.8; kg
